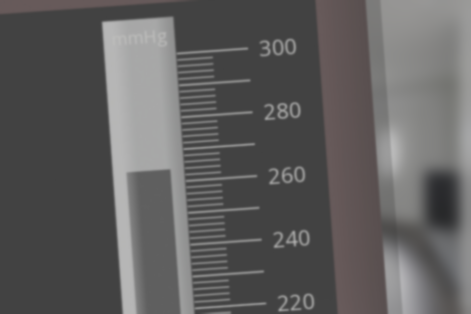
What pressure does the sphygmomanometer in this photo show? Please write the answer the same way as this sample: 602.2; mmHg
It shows 264; mmHg
